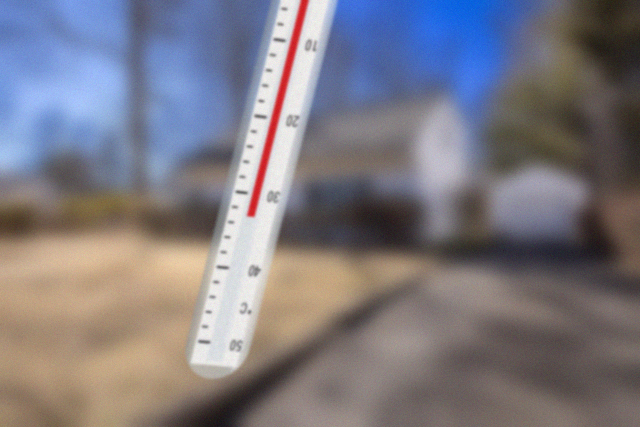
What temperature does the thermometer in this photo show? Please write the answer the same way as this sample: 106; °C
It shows 33; °C
